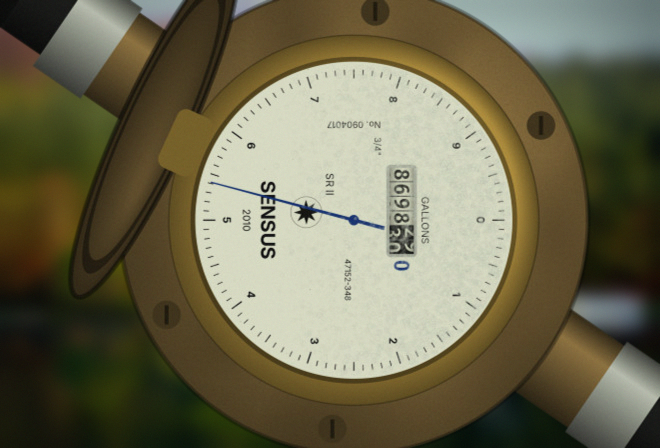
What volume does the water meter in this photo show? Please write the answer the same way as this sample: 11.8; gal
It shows 8698295.4; gal
